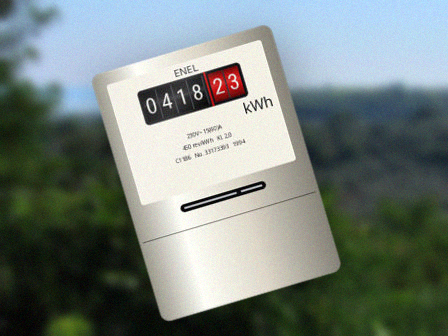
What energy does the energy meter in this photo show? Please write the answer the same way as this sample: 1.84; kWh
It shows 418.23; kWh
